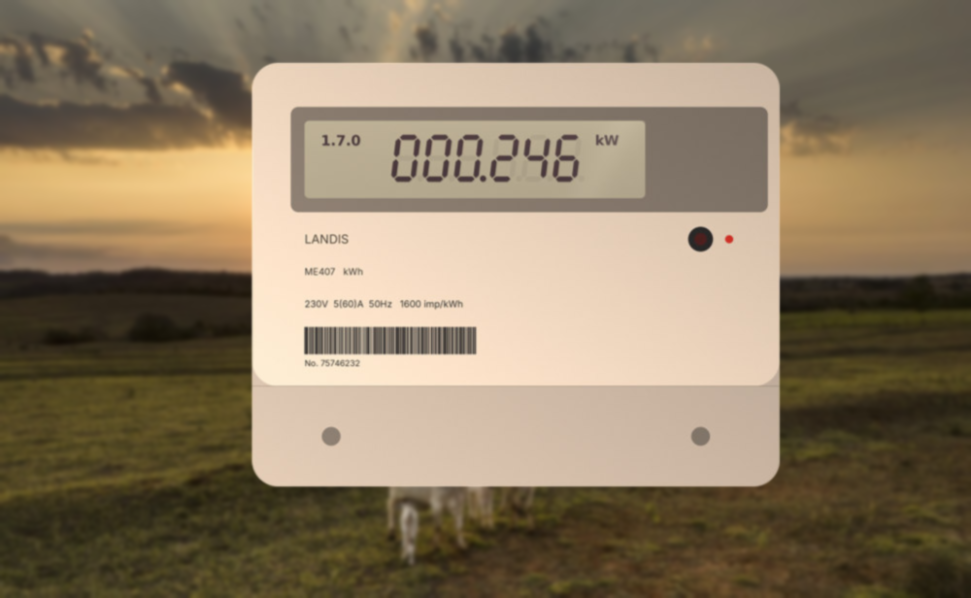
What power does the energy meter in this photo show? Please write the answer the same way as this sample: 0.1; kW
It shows 0.246; kW
